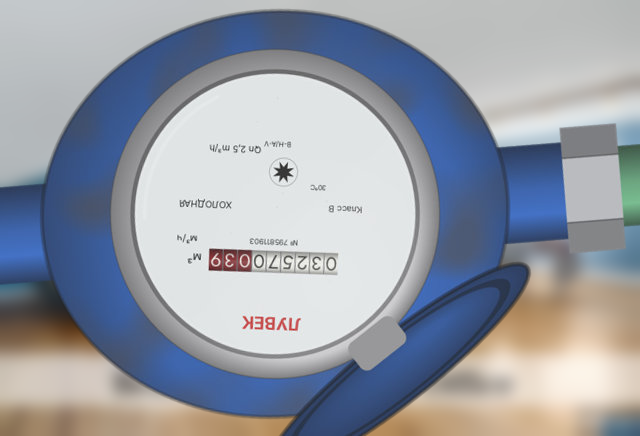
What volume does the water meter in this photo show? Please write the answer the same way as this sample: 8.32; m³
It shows 32570.039; m³
